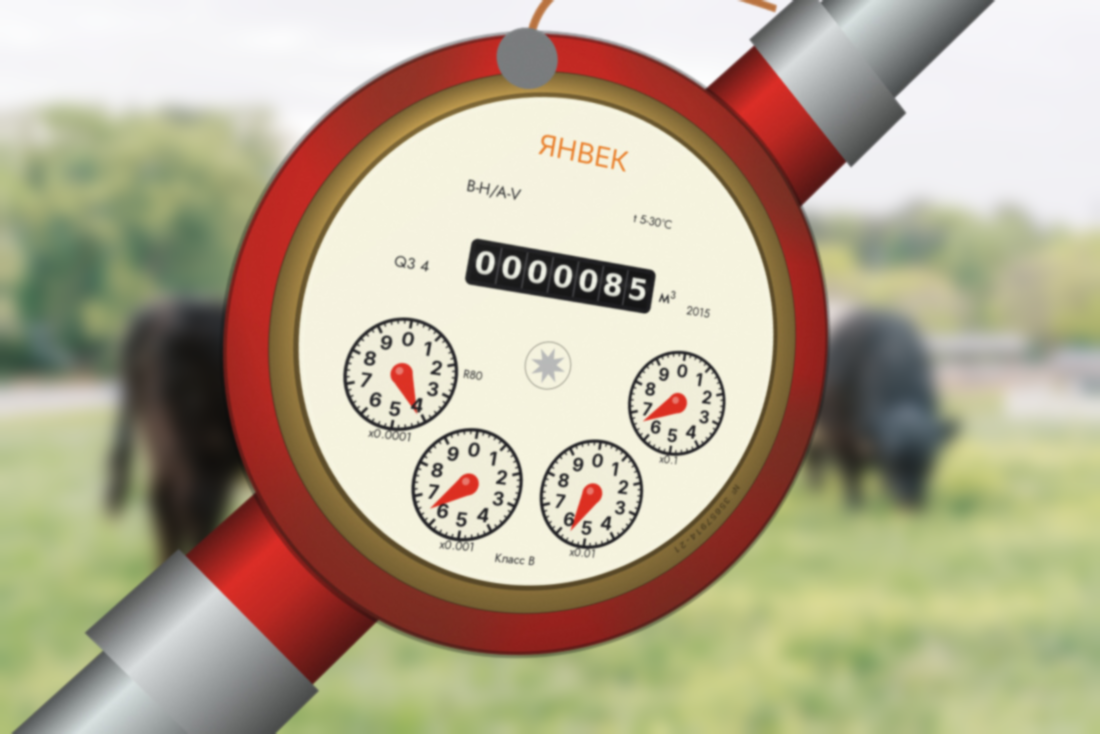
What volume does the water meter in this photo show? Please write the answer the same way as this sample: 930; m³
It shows 85.6564; m³
